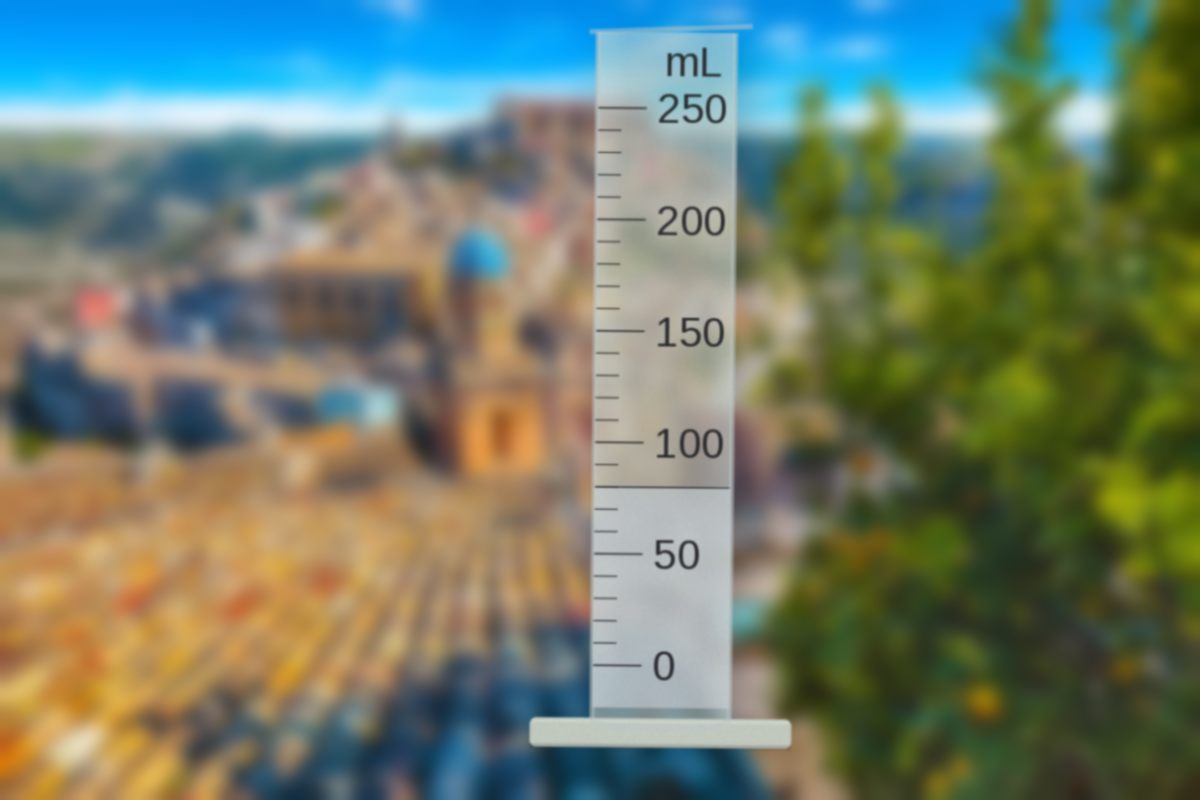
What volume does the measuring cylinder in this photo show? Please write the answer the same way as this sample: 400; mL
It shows 80; mL
